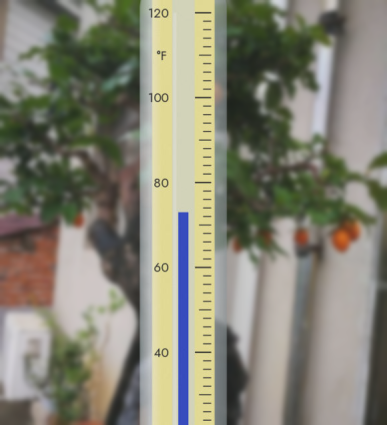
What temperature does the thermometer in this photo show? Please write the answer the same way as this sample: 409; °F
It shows 73; °F
